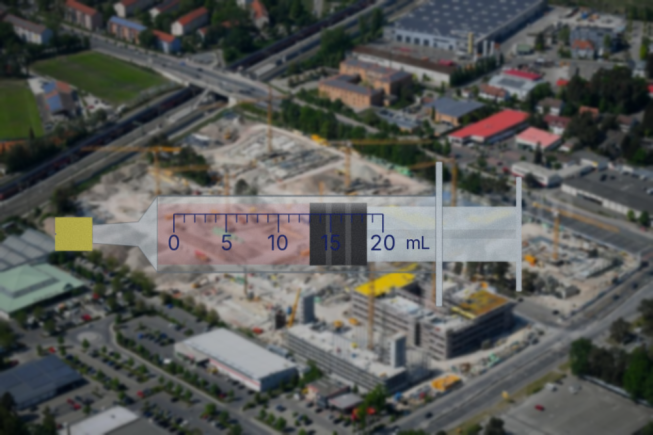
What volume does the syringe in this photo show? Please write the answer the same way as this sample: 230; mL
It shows 13; mL
